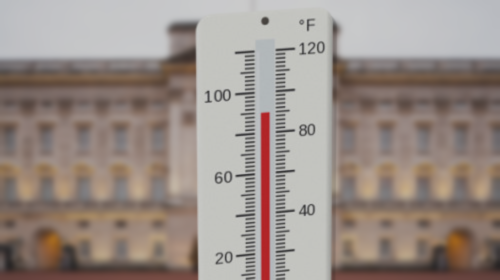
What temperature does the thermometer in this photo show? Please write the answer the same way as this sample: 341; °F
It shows 90; °F
